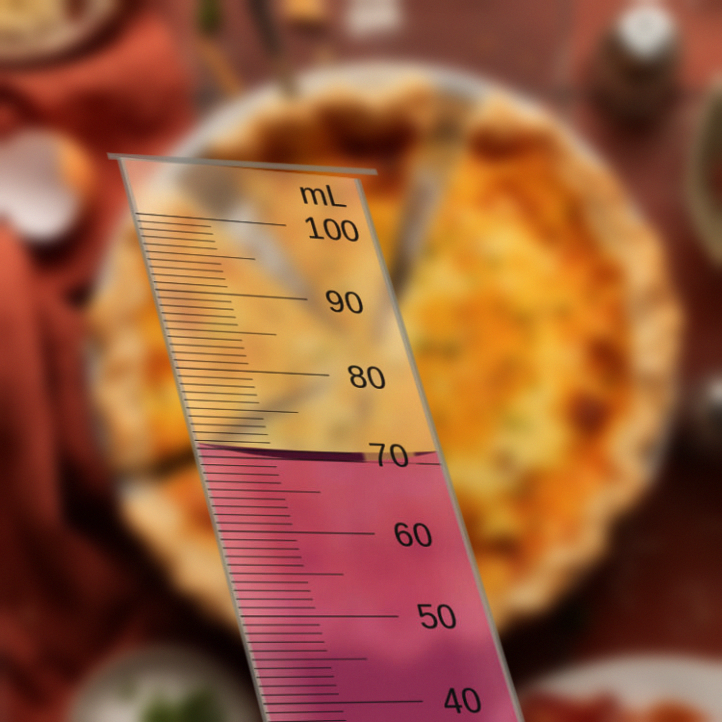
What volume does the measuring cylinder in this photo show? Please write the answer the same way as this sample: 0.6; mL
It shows 69; mL
